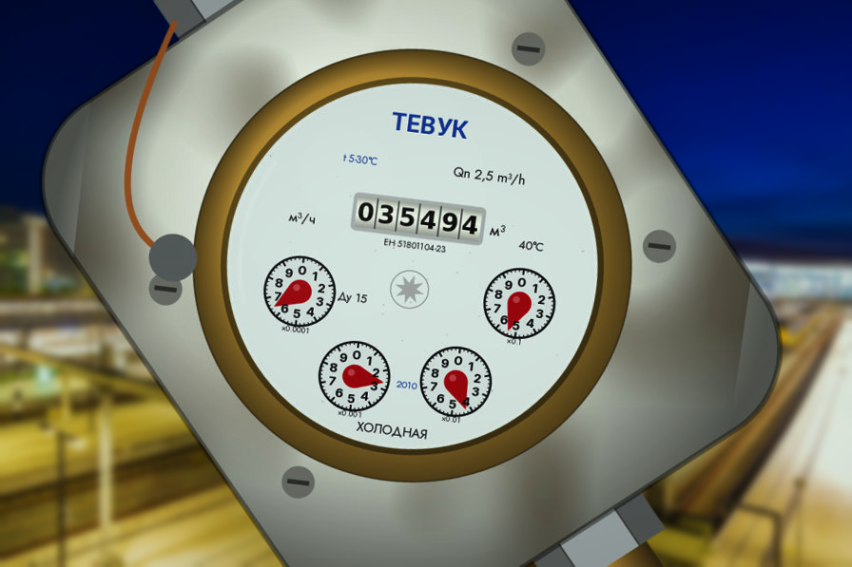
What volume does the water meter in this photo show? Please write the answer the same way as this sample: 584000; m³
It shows 35494.5426; m³
